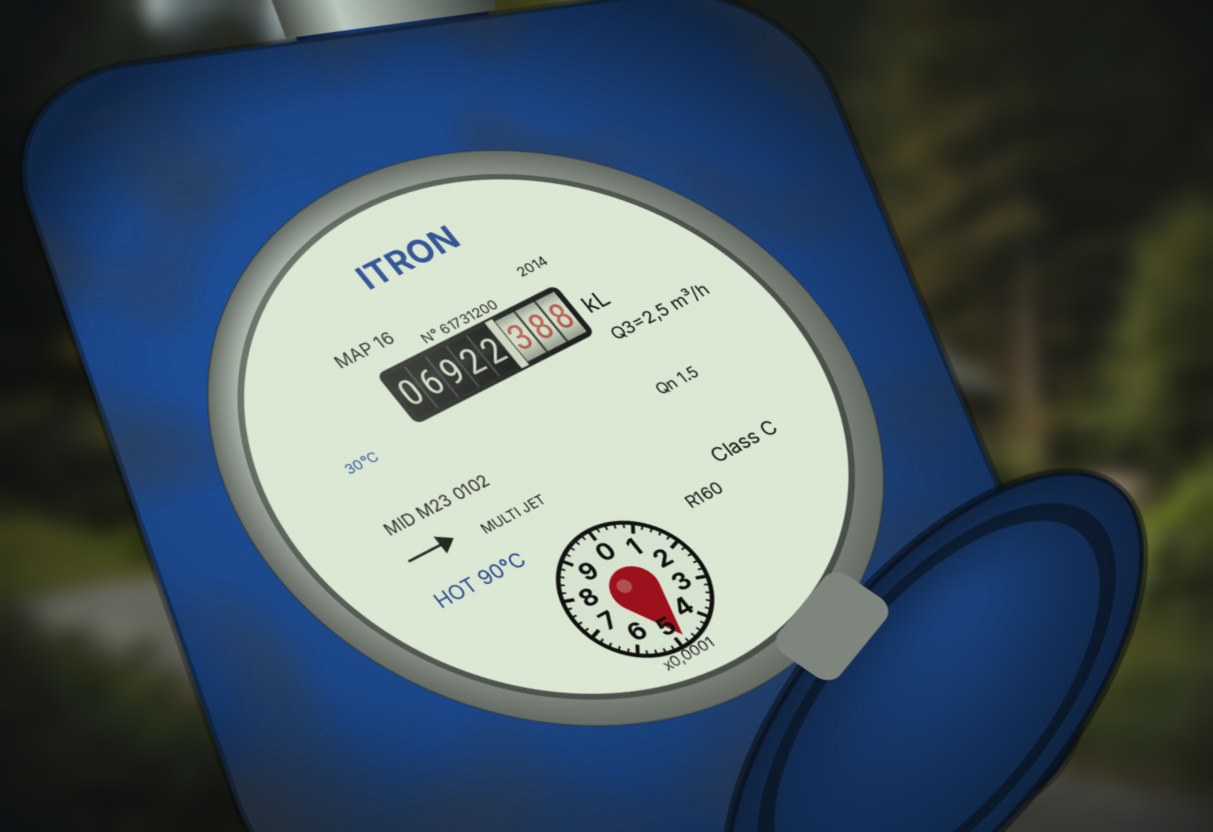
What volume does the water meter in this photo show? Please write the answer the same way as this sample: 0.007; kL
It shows 6922.3884; kL
